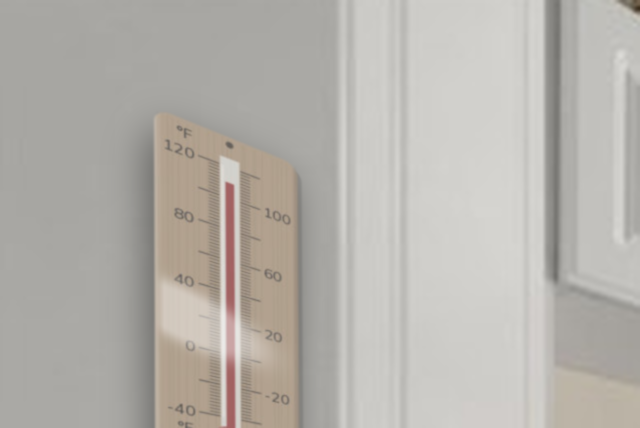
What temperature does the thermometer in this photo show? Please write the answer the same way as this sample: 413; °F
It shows 110; °F
